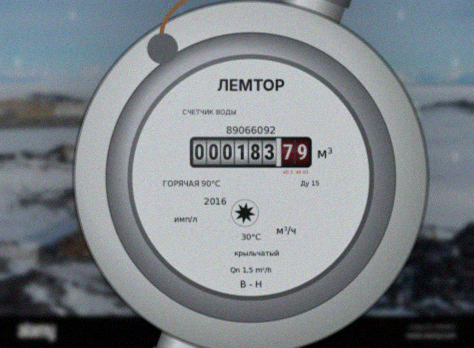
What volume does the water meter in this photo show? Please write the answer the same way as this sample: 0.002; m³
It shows 183.79; m³
